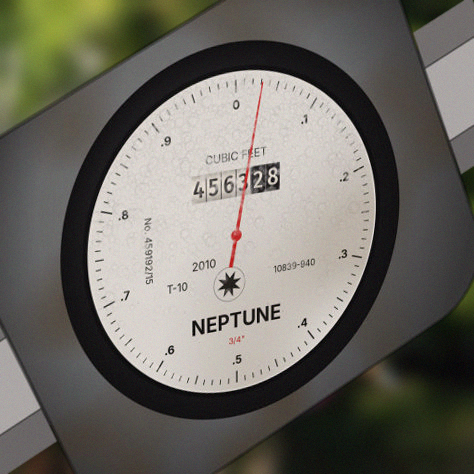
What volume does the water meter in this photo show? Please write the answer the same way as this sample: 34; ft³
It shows 456328.03; ft³
